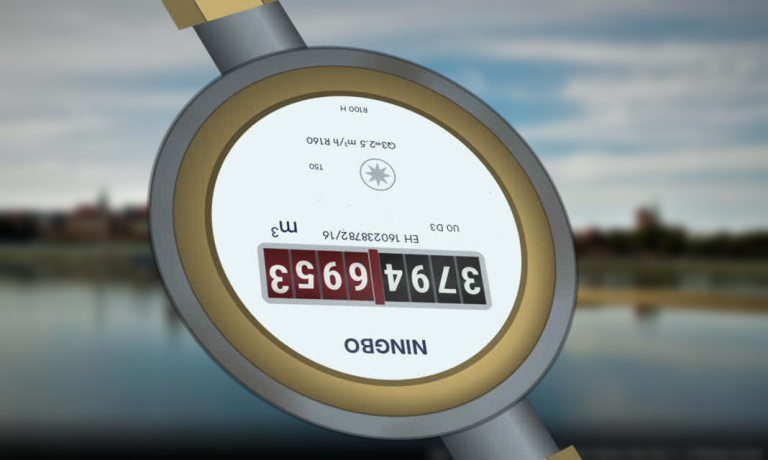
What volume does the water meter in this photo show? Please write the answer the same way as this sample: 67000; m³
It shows 3794.6953; m³
